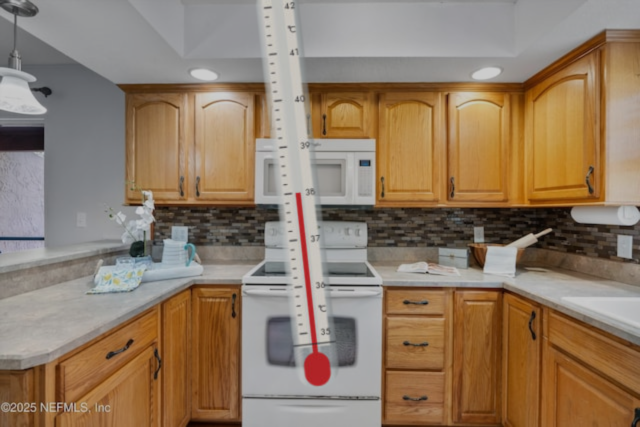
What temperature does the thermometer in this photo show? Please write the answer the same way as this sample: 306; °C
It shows 38; °C
